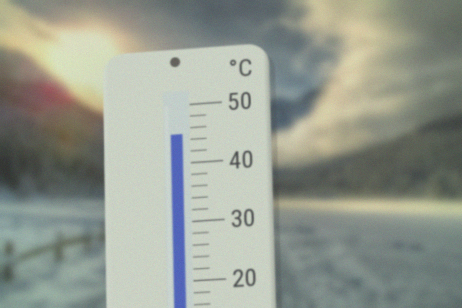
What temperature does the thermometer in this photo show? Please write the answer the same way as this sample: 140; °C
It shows 45; °C
